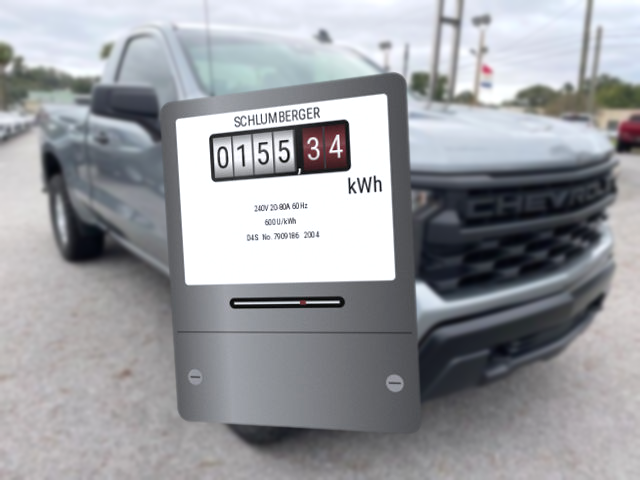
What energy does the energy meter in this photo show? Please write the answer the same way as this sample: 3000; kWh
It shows 155.34; kWh
